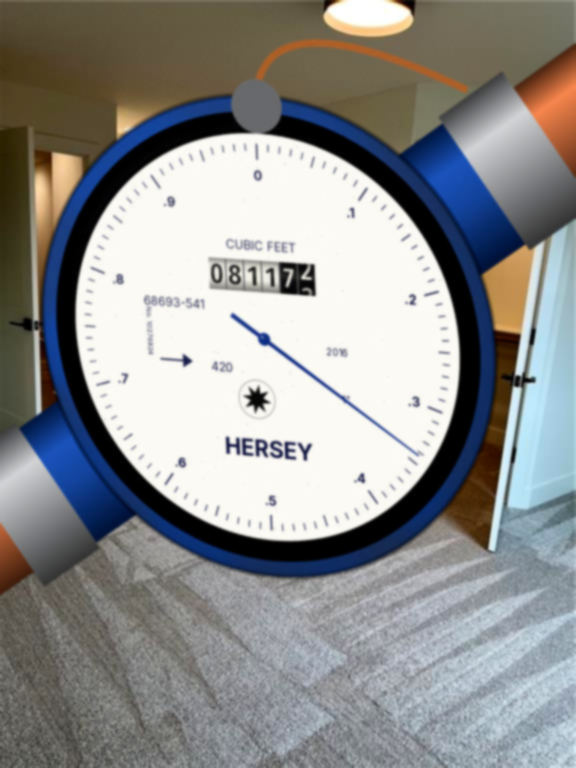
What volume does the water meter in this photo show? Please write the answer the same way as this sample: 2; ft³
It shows 81172.34; ft³
